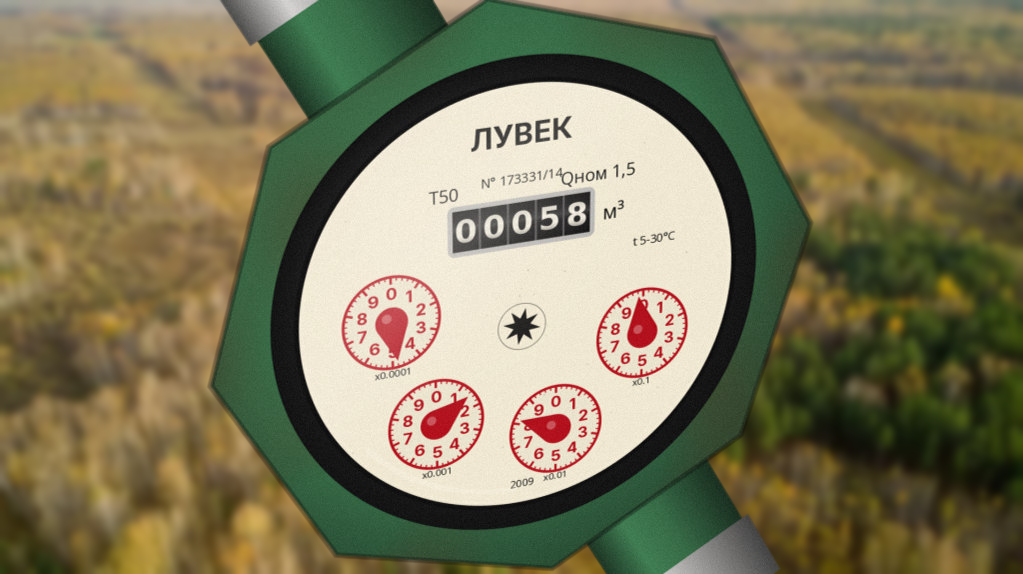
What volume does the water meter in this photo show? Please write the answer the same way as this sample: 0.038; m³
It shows 57.9814; m³
